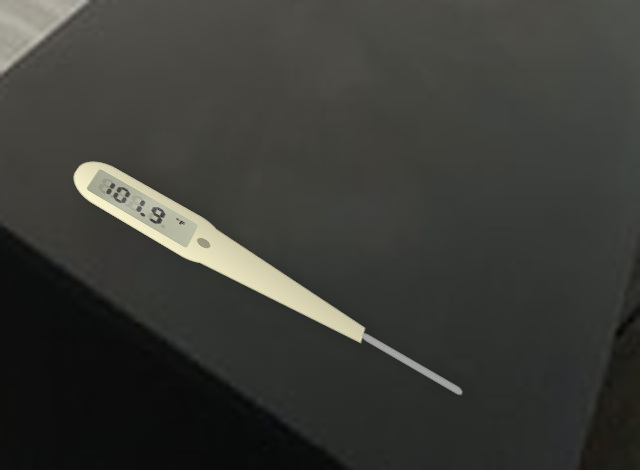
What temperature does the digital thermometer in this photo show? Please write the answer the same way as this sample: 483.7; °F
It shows 101.9; °F
